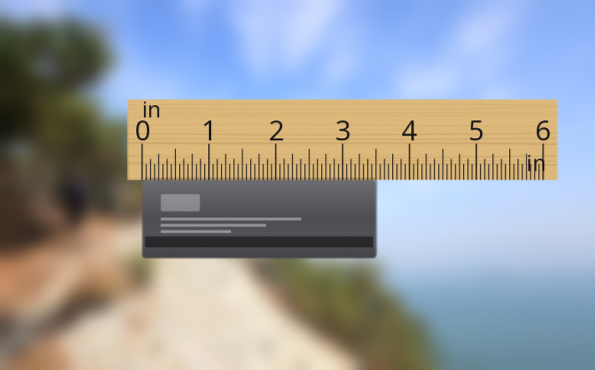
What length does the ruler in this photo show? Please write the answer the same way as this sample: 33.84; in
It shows 3.5; in
